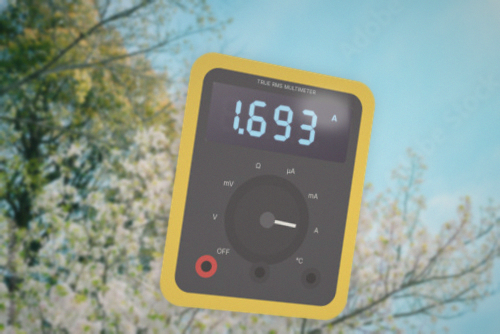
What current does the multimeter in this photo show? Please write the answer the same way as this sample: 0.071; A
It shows 1.693; A
